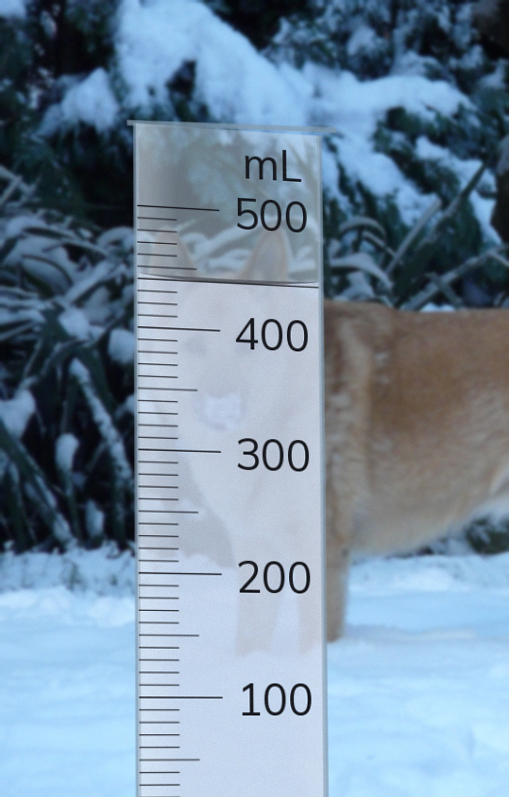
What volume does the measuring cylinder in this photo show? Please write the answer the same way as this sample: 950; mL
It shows 440; mL
